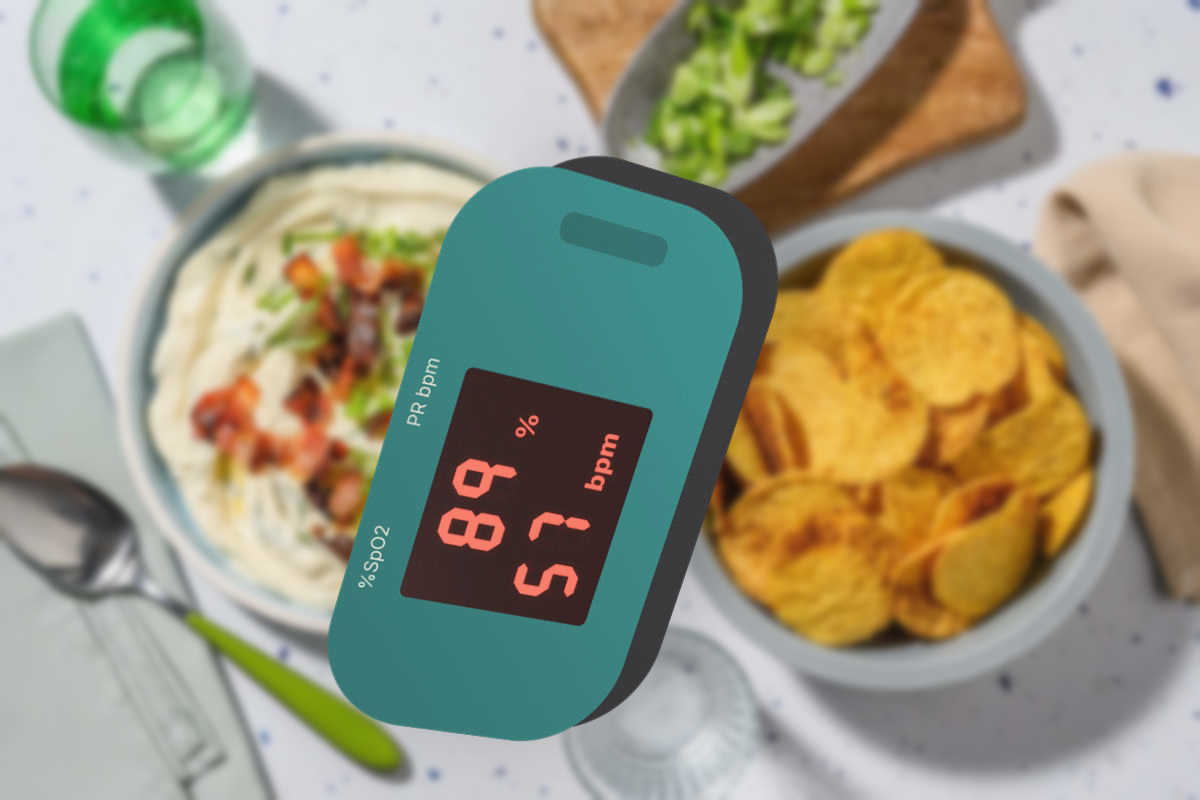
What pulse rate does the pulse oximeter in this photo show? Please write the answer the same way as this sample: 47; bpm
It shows 57; bpm
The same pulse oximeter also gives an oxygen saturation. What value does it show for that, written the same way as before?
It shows 89; %
